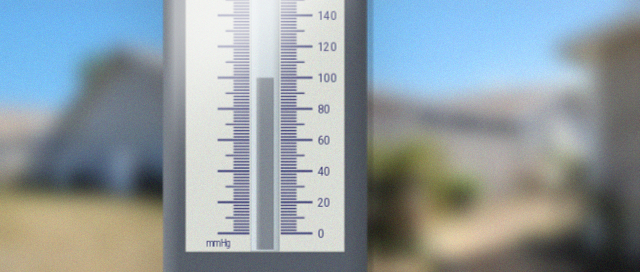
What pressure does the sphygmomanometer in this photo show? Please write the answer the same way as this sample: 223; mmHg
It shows 100; mmHg
